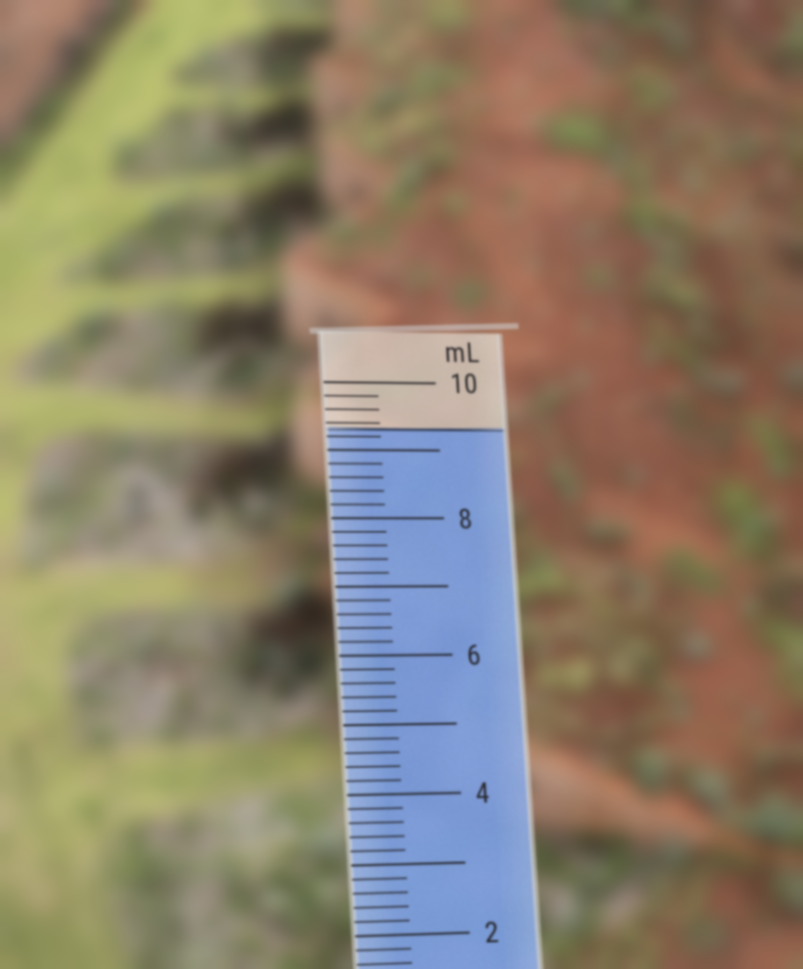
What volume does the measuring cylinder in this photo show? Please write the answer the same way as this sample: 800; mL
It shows 9.3; mL
